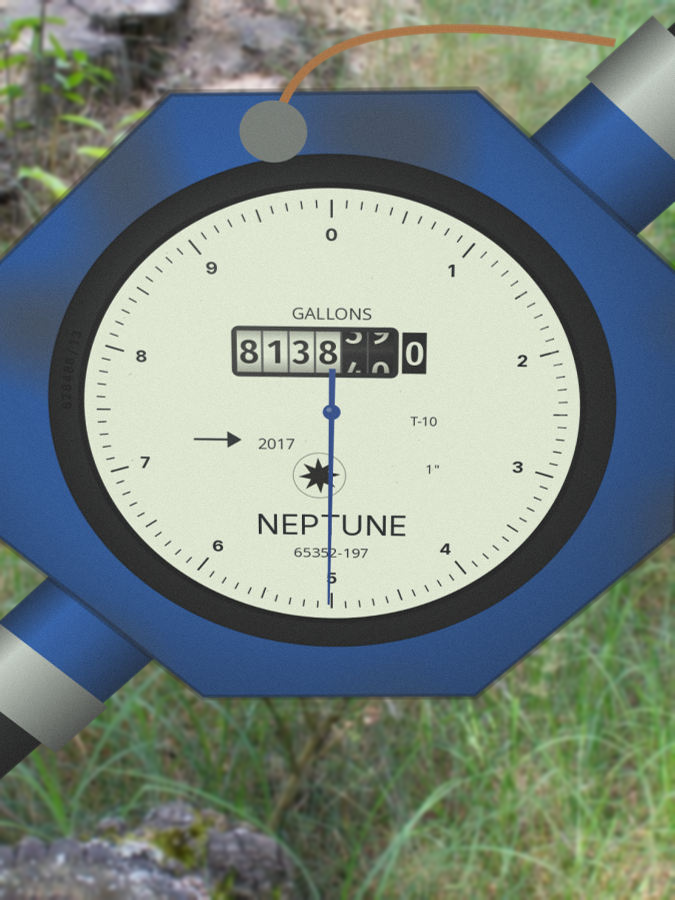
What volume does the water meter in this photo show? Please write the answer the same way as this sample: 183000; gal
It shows 8138395.0; gal
